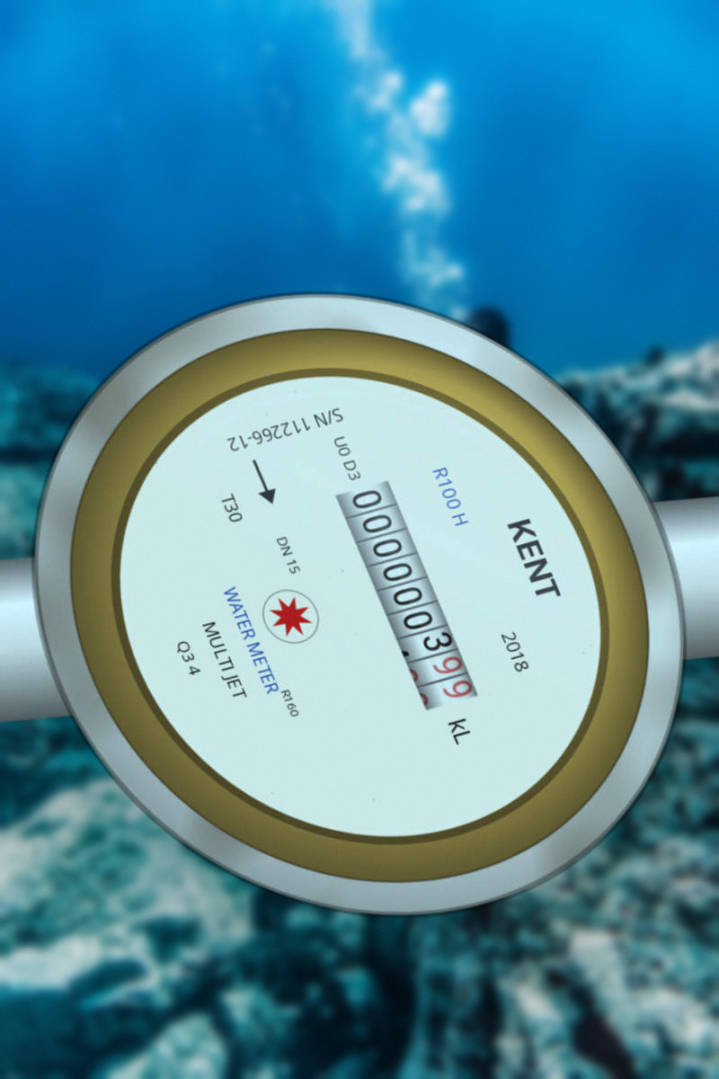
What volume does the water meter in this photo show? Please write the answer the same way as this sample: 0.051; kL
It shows 3.99; kL
